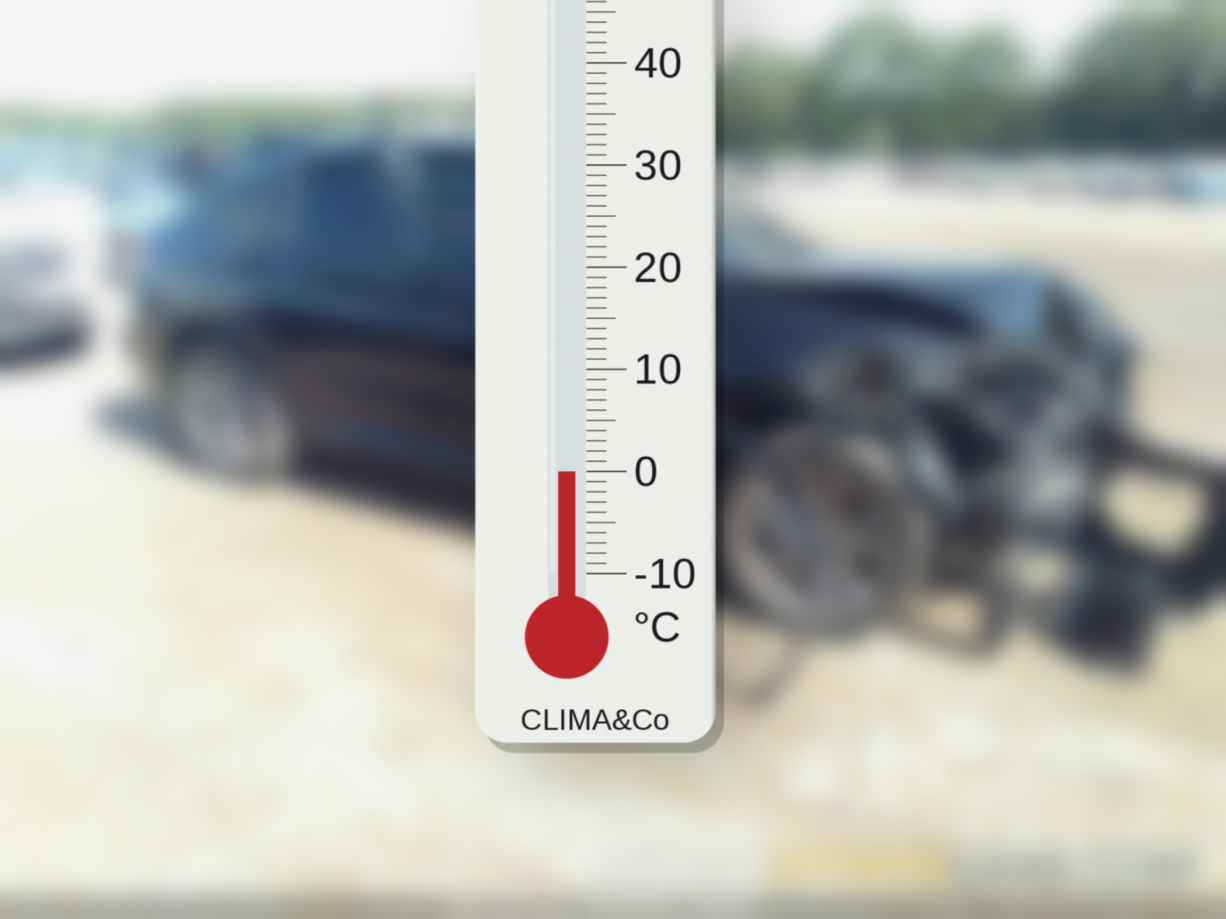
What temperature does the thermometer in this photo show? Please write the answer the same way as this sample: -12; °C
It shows 0; °C
